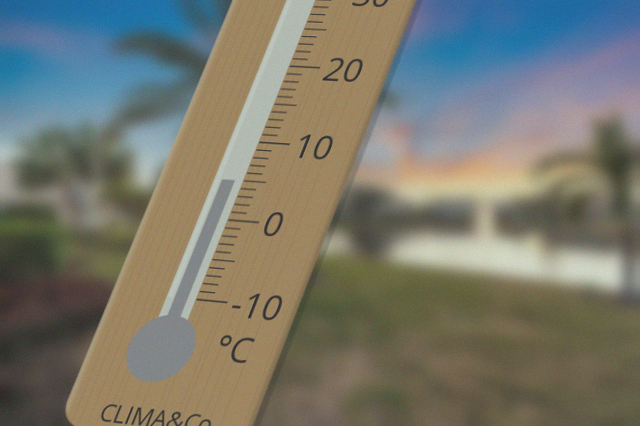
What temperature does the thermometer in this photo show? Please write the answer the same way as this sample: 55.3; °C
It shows 5; °C
